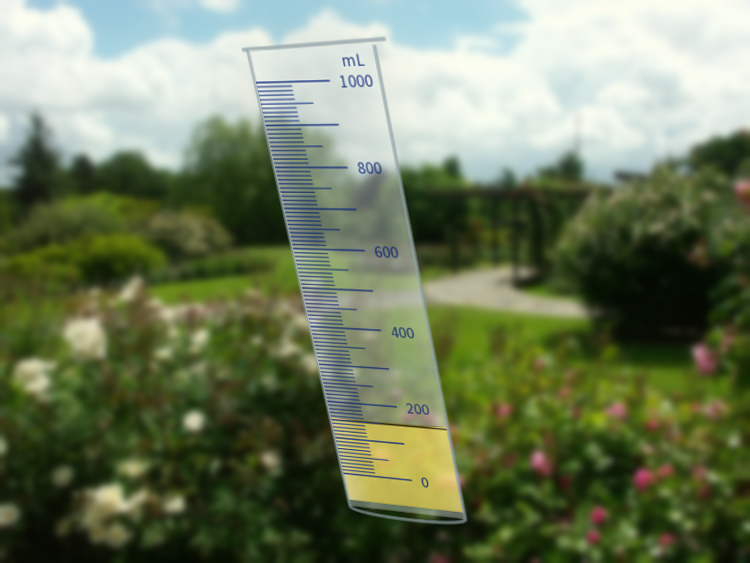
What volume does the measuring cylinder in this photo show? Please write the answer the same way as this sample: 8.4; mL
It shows 150; mL
